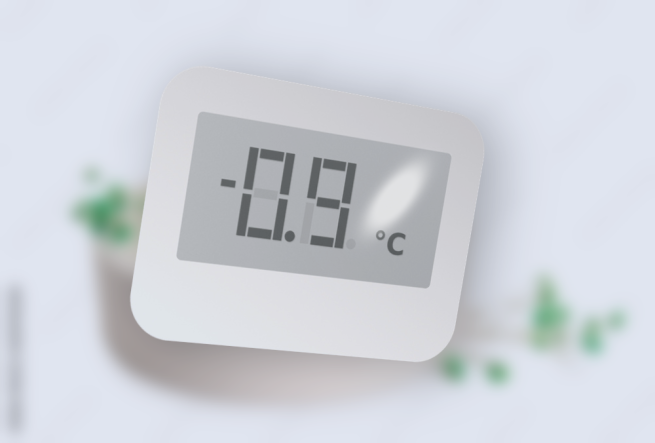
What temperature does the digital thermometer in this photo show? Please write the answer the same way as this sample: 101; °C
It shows -0.9; °C
